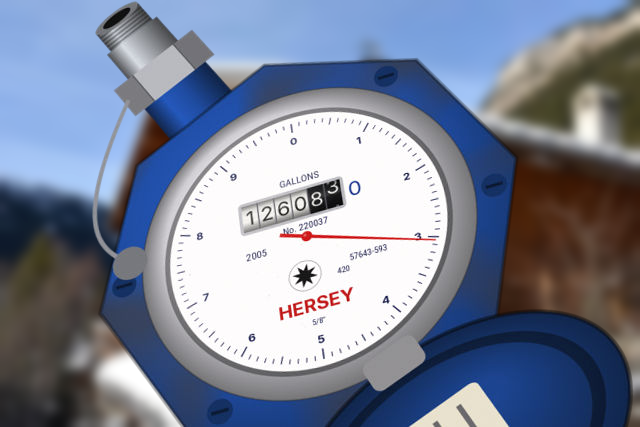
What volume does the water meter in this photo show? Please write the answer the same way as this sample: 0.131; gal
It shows 1260833.0; gal
